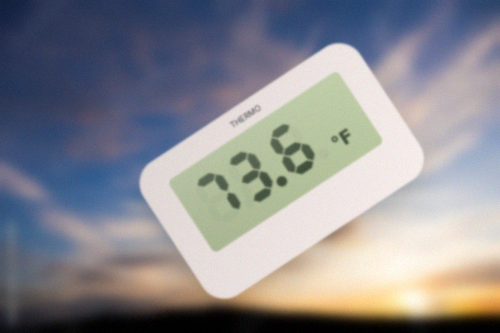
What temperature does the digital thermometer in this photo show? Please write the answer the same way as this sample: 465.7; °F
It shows 73.6; °F
